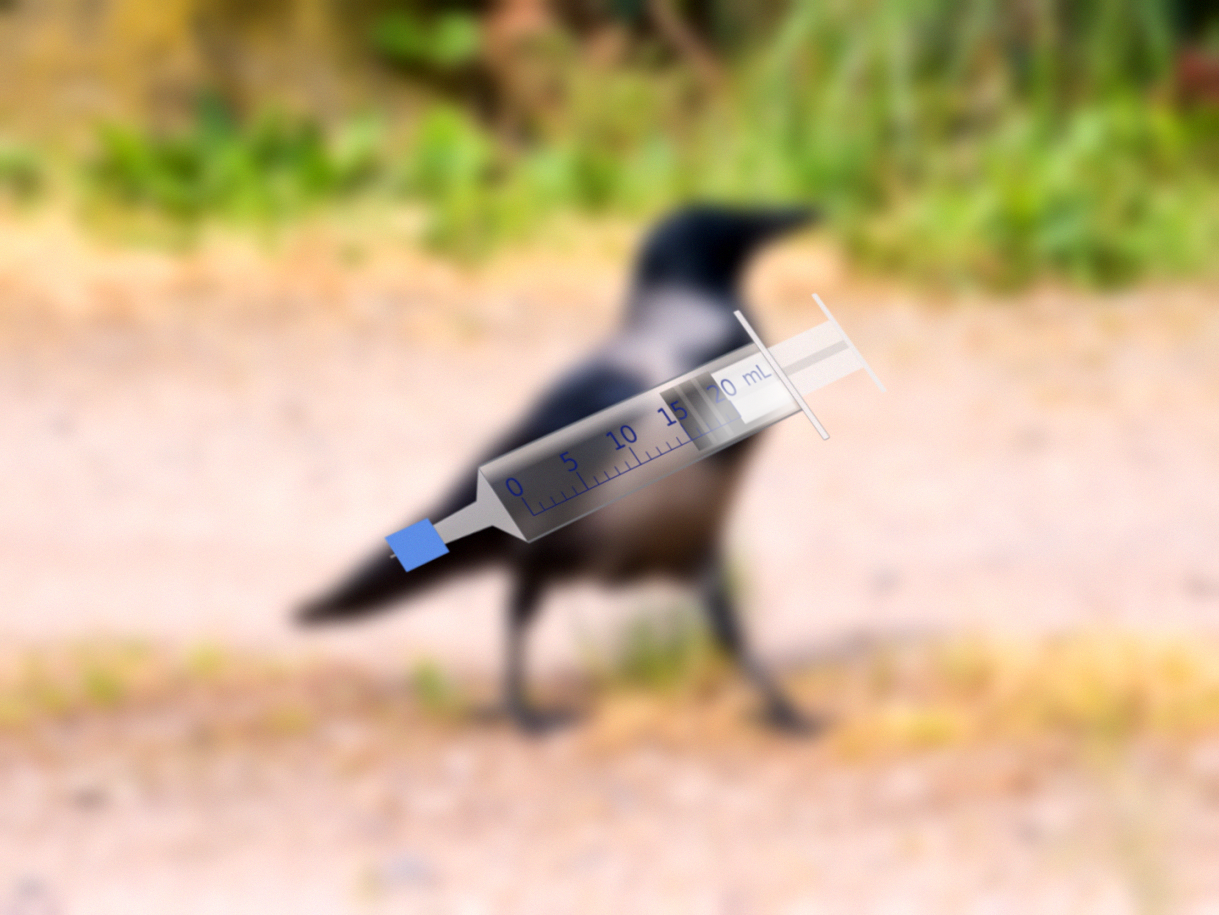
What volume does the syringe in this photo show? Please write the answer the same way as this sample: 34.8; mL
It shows 15; mL
